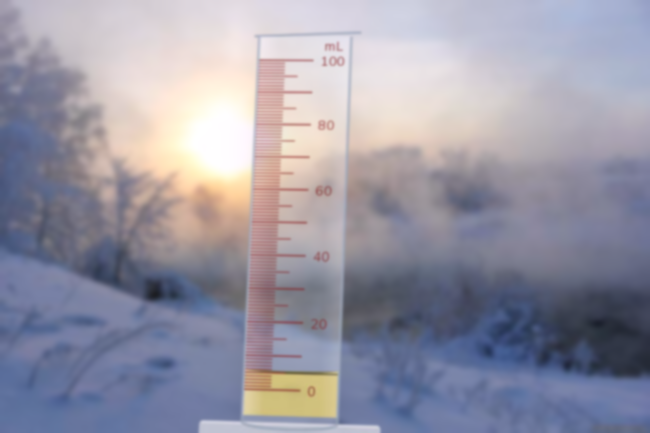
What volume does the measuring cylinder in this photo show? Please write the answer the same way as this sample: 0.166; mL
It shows 5; mL
